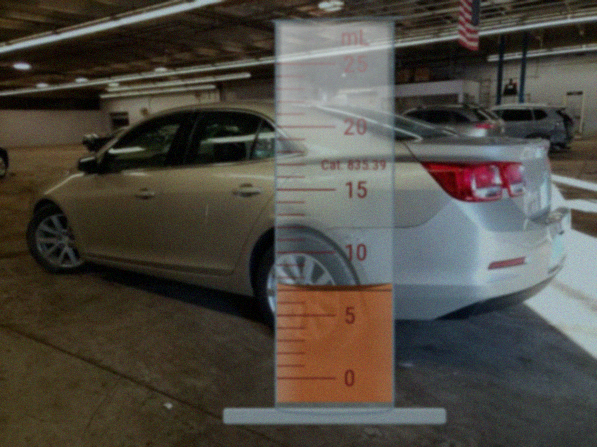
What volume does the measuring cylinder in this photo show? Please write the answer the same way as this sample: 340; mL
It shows 7; mL
